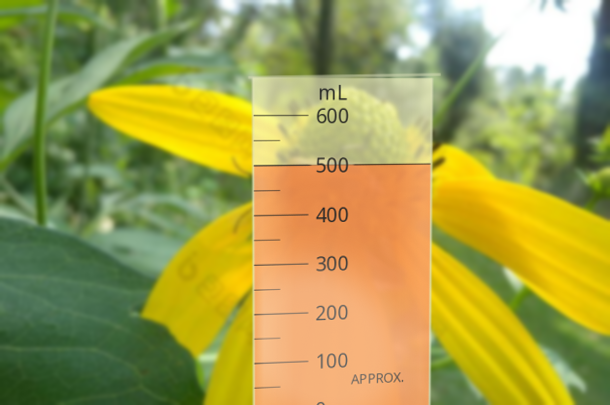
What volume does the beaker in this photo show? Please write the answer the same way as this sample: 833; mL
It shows 500; mL
